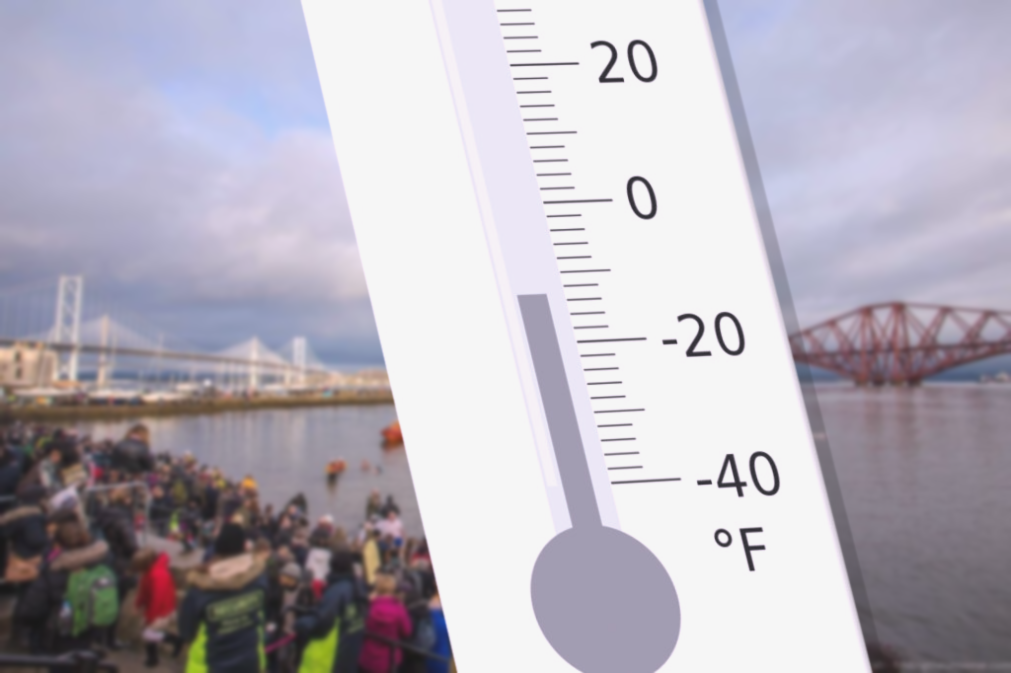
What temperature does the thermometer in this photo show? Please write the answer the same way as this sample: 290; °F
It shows -13; °F
